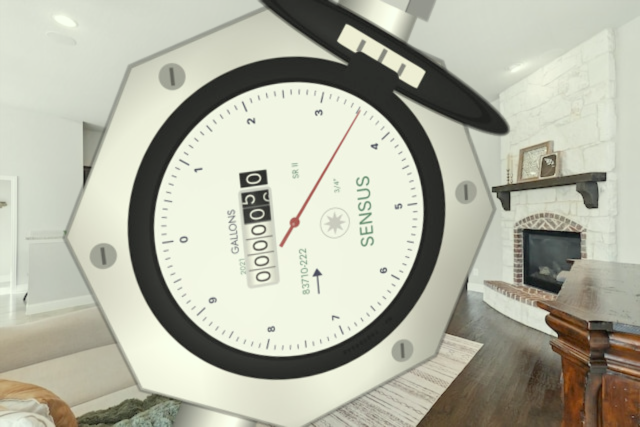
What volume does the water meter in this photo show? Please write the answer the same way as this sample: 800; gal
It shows 53.5; gal
